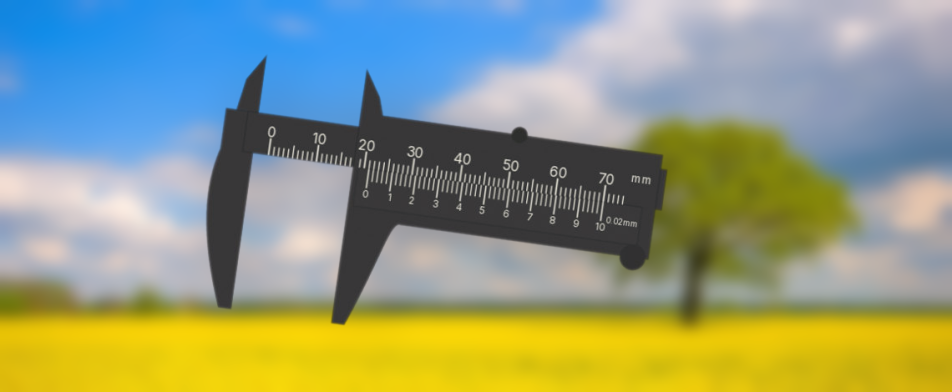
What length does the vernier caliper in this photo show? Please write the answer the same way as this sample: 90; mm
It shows 21.0; mm
